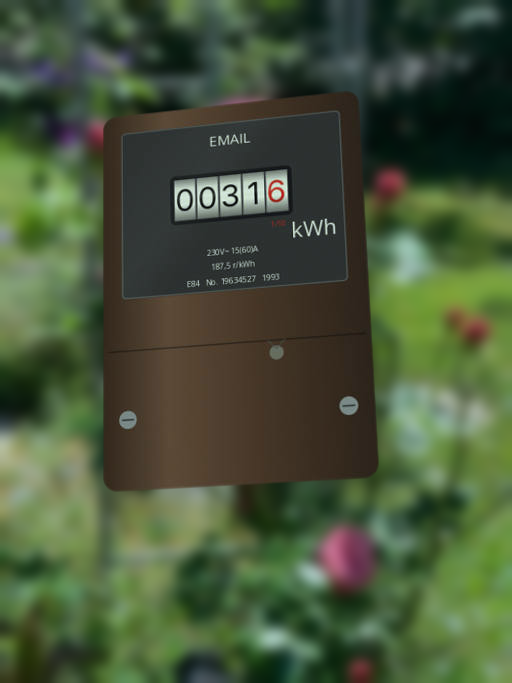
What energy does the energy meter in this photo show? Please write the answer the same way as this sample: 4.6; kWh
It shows 31.6; kWh
